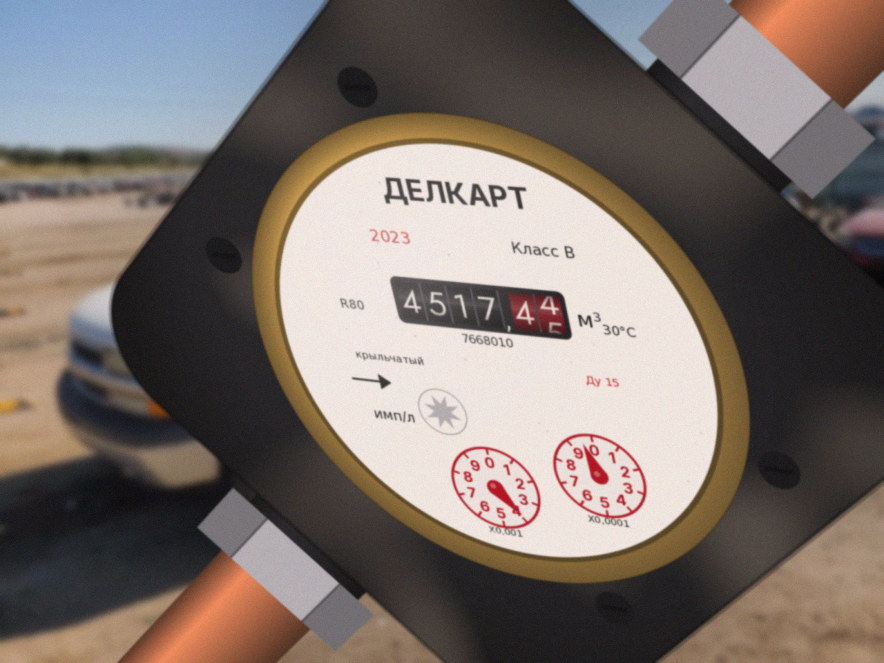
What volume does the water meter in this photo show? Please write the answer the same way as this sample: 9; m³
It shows 4517.4439; m³
